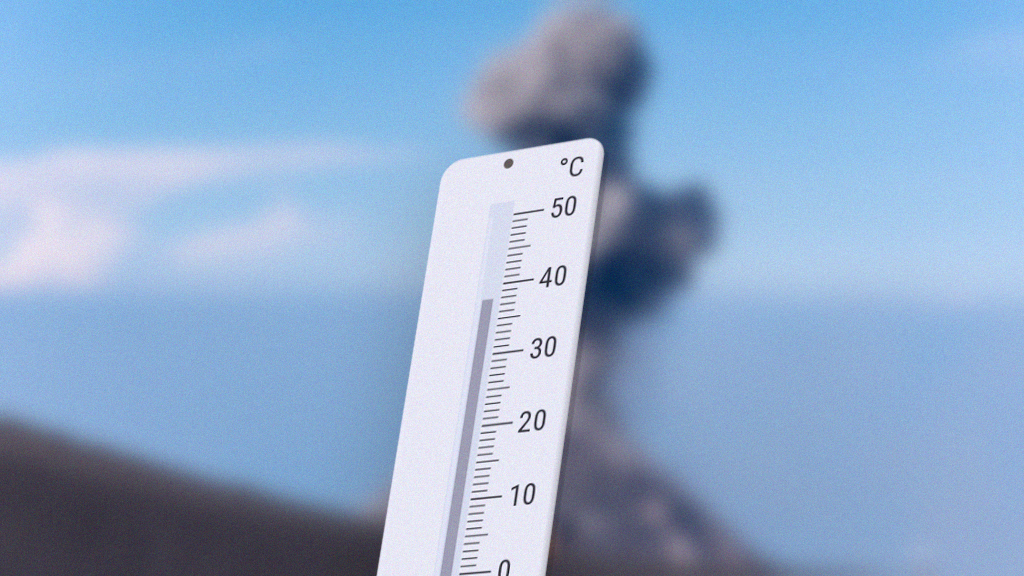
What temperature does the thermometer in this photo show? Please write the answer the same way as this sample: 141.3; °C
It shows 38; °C
